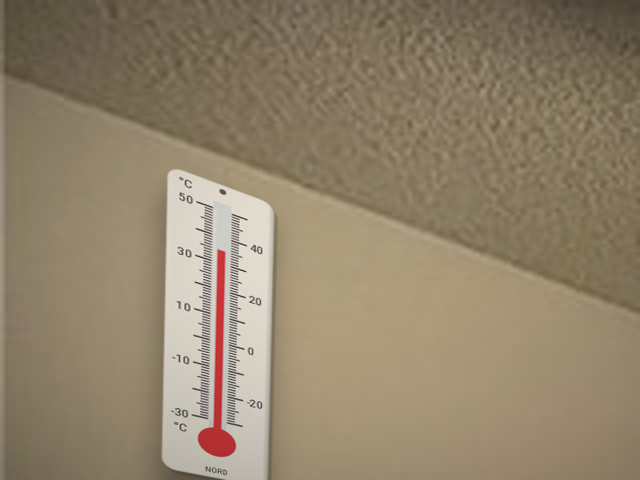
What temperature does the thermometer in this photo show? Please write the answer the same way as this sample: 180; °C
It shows 35; °C
